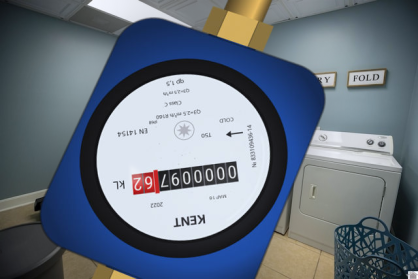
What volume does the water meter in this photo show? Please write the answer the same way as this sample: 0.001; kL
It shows 97.62; kL
